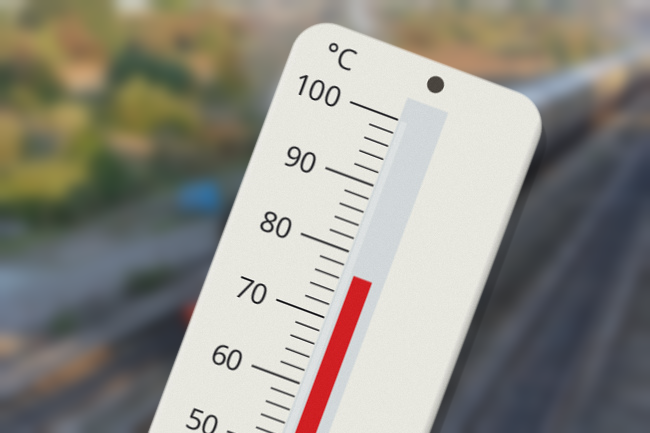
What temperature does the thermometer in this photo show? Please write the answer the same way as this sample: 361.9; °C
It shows 77; °C
